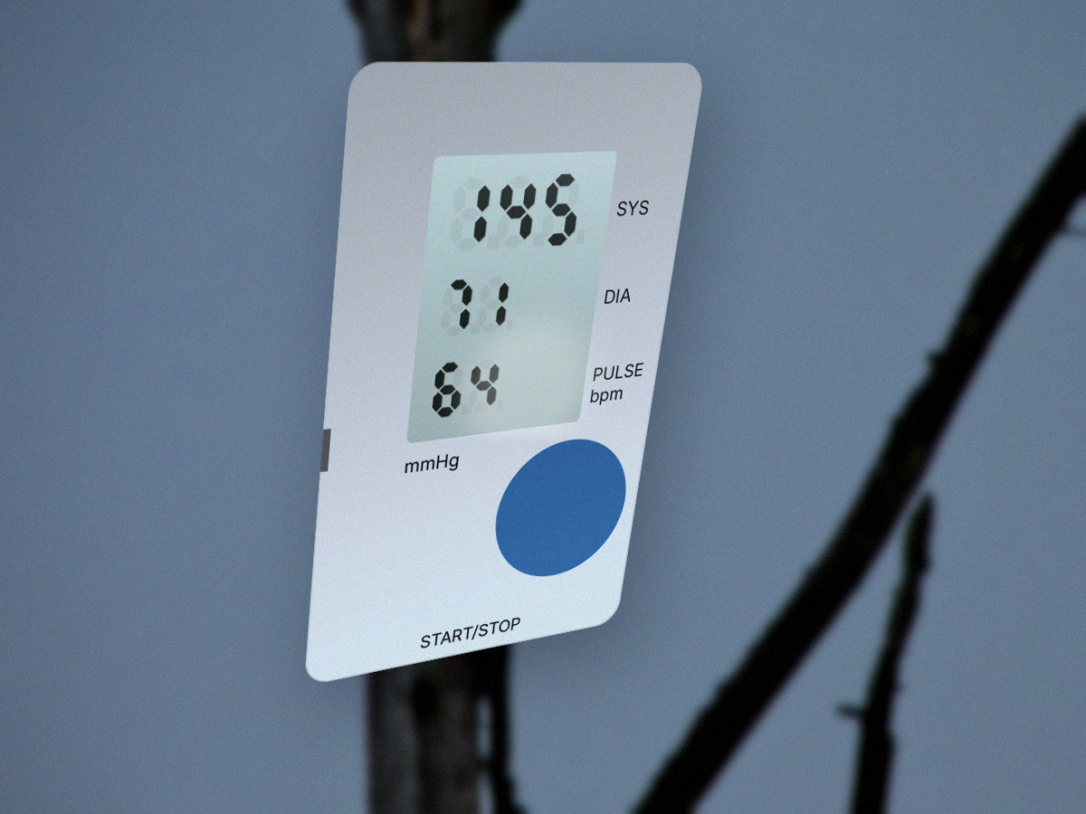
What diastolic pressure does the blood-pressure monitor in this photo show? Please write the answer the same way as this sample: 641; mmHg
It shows 71; mmHg
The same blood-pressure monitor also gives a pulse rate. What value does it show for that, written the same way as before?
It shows 64; bpm
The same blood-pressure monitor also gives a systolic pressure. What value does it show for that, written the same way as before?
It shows 145; mmHg
